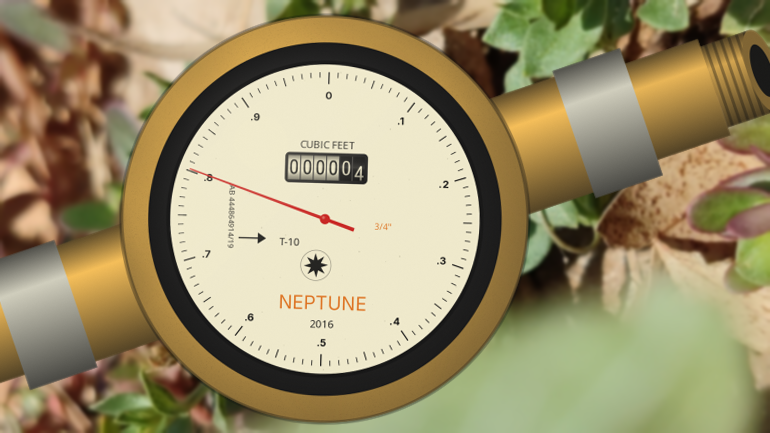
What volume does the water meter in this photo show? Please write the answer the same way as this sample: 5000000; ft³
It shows 3.80; ft³
